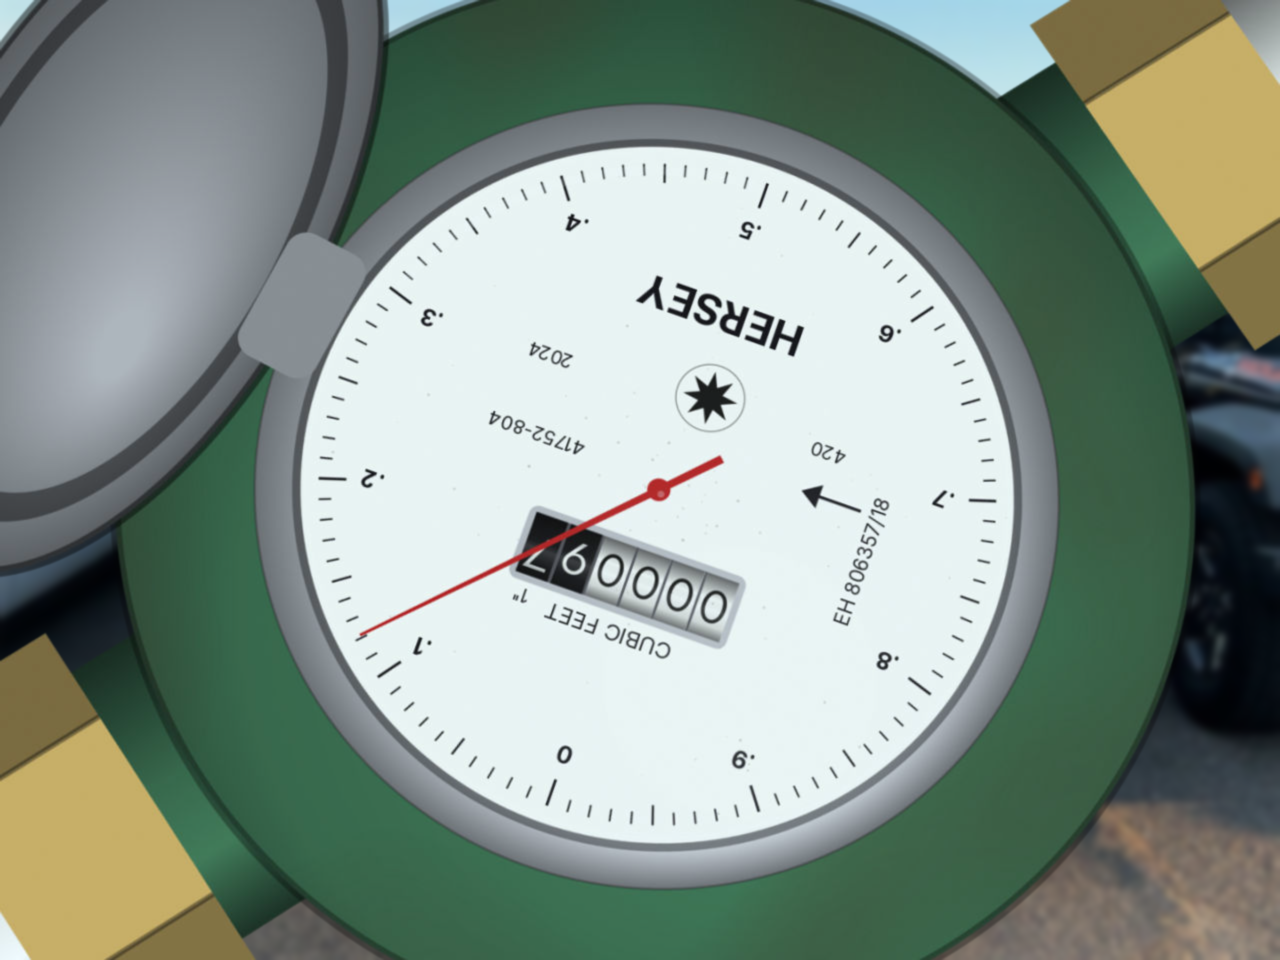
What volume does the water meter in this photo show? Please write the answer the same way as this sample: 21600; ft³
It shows 97.12; ft³
